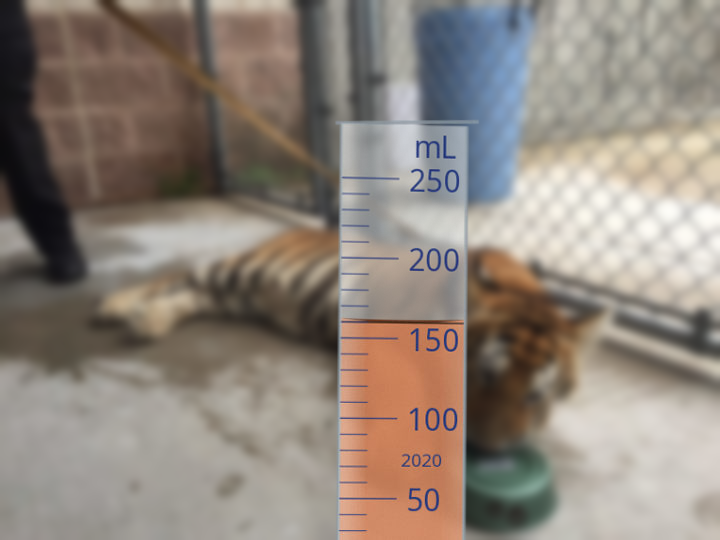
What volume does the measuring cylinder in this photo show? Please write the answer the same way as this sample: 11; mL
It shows 160; mL
